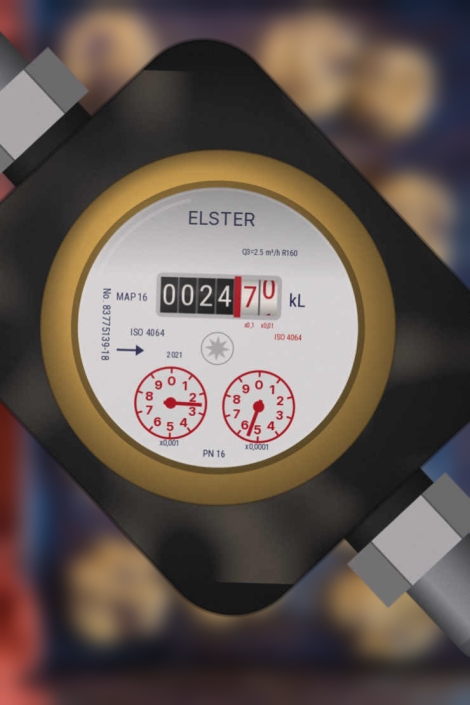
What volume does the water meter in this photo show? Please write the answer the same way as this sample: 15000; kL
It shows 24.7025; kL
